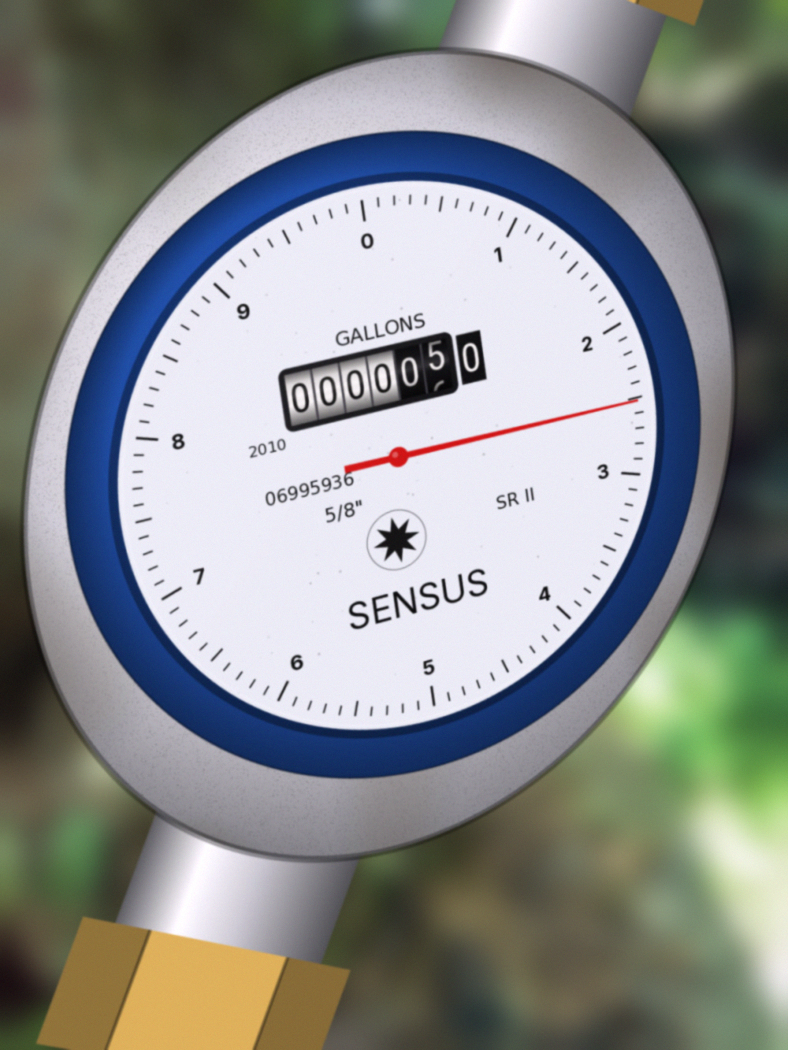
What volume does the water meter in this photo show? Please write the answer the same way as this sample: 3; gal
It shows 52.5; gal
